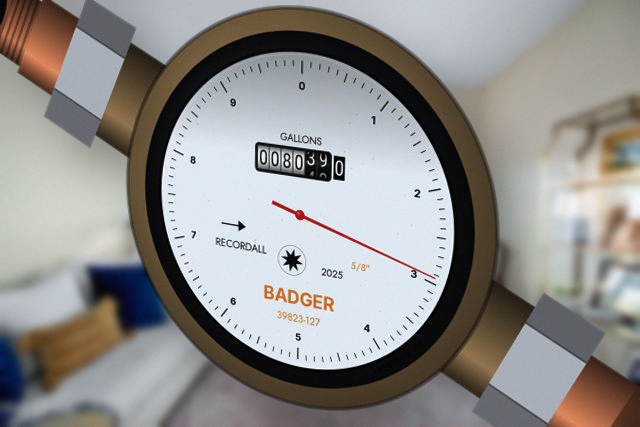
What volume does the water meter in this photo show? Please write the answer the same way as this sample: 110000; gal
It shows 80392.9; gal
